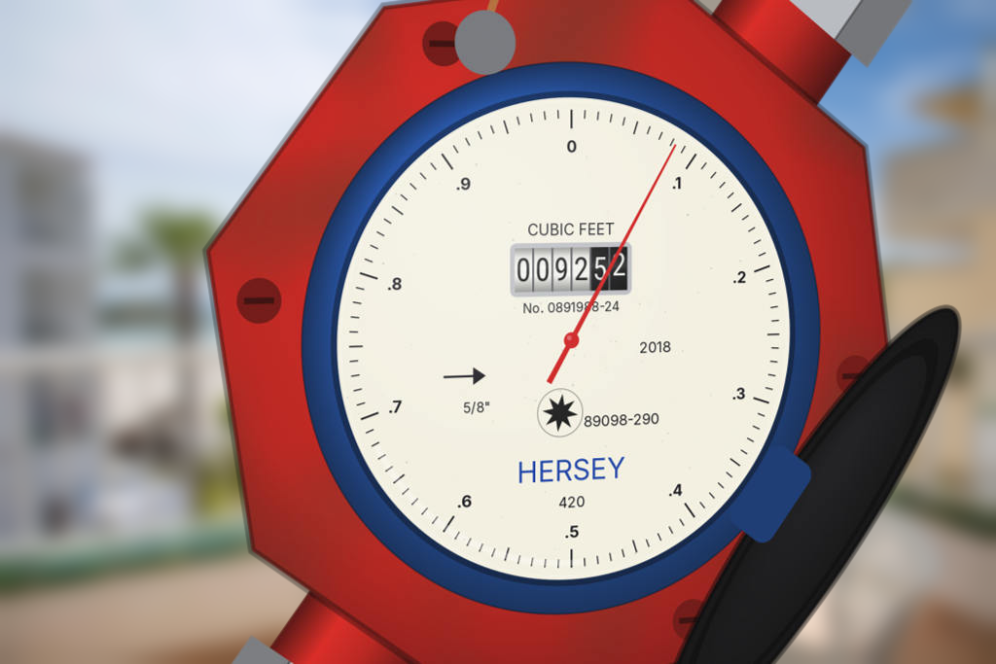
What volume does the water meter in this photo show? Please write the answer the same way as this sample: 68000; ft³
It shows 9252.08; ft³
